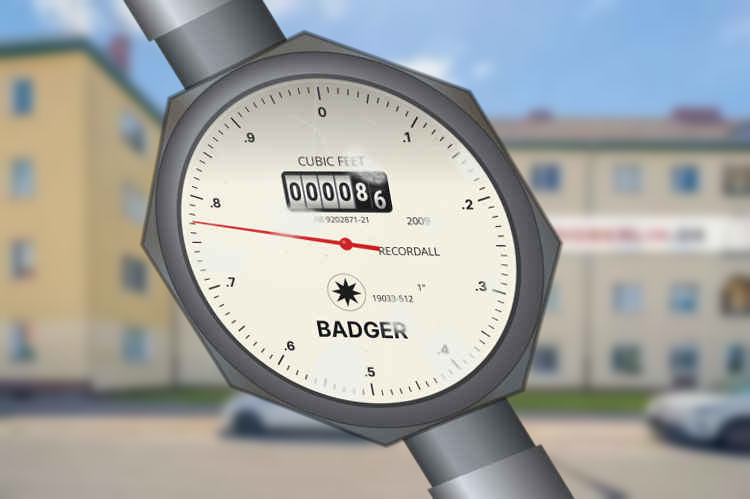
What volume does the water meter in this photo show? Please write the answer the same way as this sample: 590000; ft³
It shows 85.77; ft³
